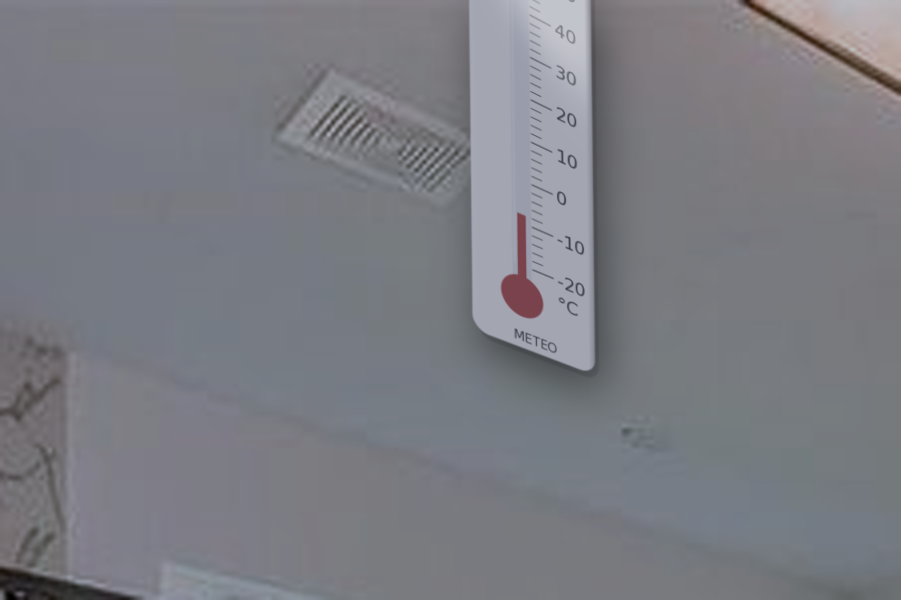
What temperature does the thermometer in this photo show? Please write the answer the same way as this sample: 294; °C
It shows -8; °C
